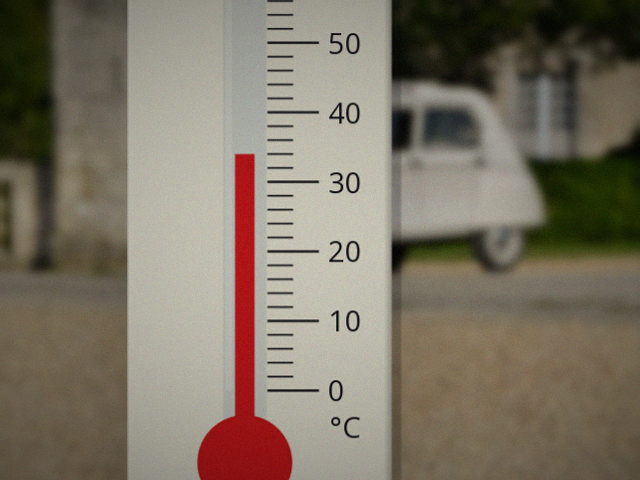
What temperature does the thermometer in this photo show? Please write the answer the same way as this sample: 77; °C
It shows 34; °C
